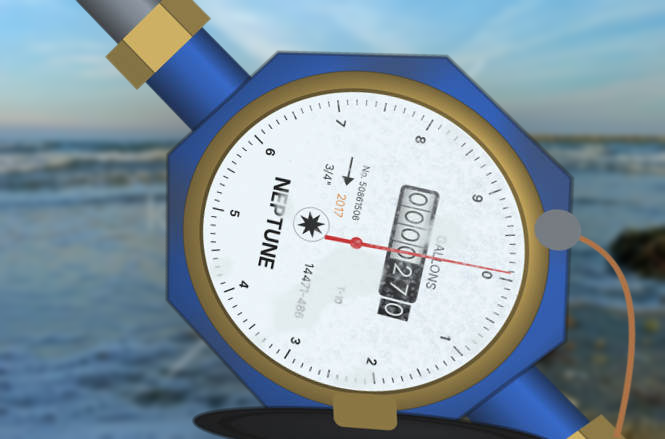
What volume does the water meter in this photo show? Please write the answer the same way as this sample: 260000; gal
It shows 269.9; gal
